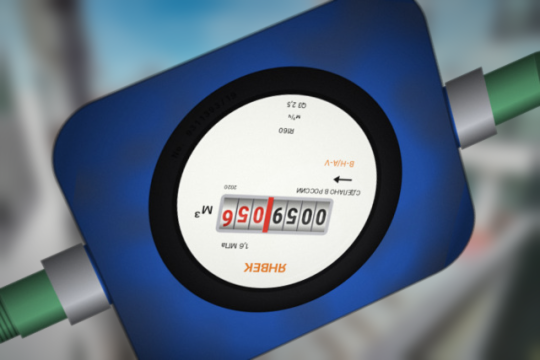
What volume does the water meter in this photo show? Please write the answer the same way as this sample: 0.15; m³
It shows 59.056; m³
